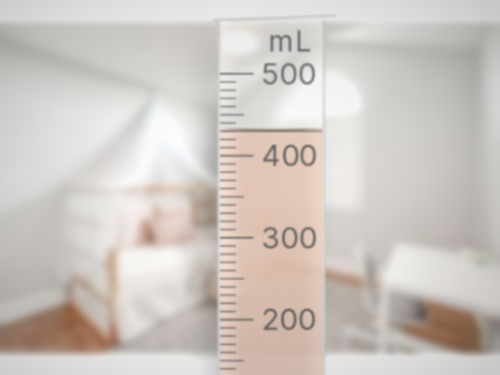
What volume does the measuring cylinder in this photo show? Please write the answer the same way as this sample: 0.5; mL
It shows 430; mL
